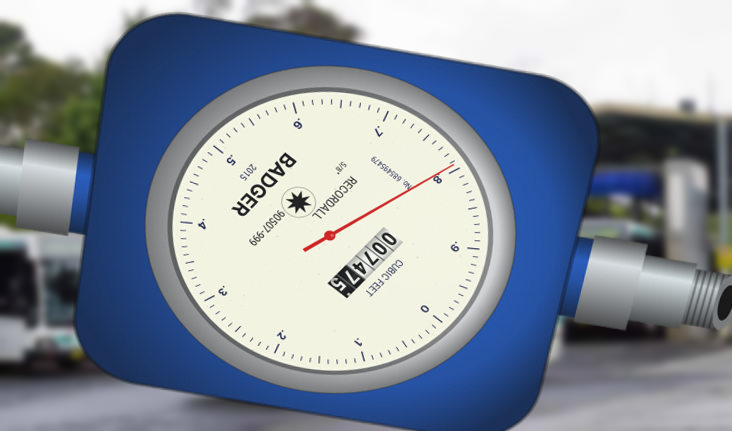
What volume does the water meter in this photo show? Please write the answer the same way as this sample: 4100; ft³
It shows 7474.79; ft³
